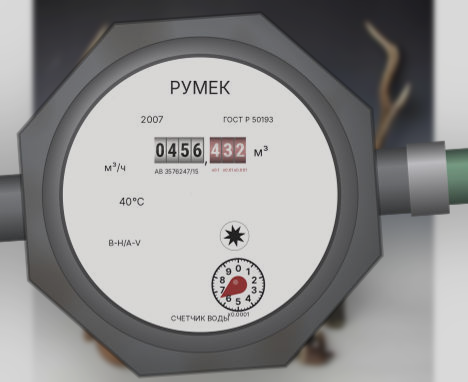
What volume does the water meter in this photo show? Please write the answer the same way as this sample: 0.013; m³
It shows 456.4326; m³
